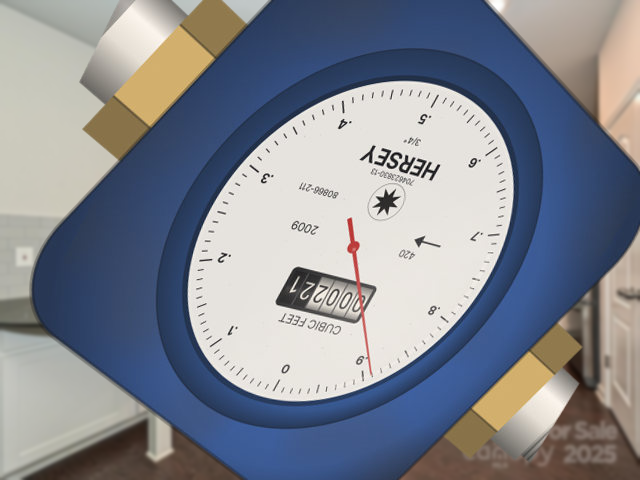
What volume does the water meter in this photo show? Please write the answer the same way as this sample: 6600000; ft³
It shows 220.89; ft³
